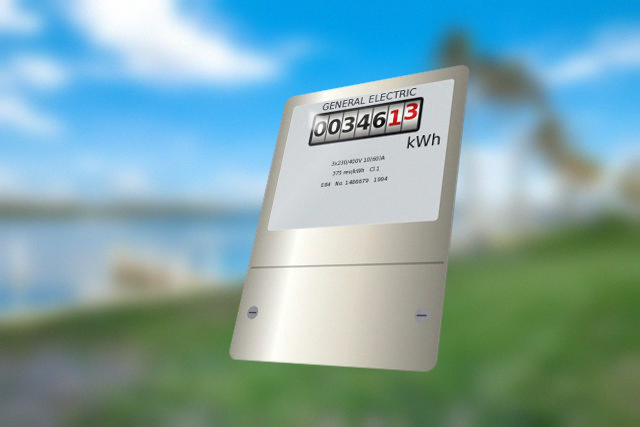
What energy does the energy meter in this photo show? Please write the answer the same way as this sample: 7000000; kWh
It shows 346.13; kWh
